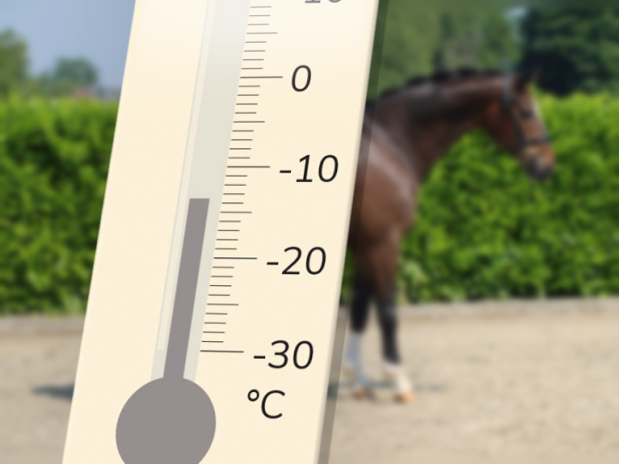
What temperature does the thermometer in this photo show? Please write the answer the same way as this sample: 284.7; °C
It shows -13.5; °C
